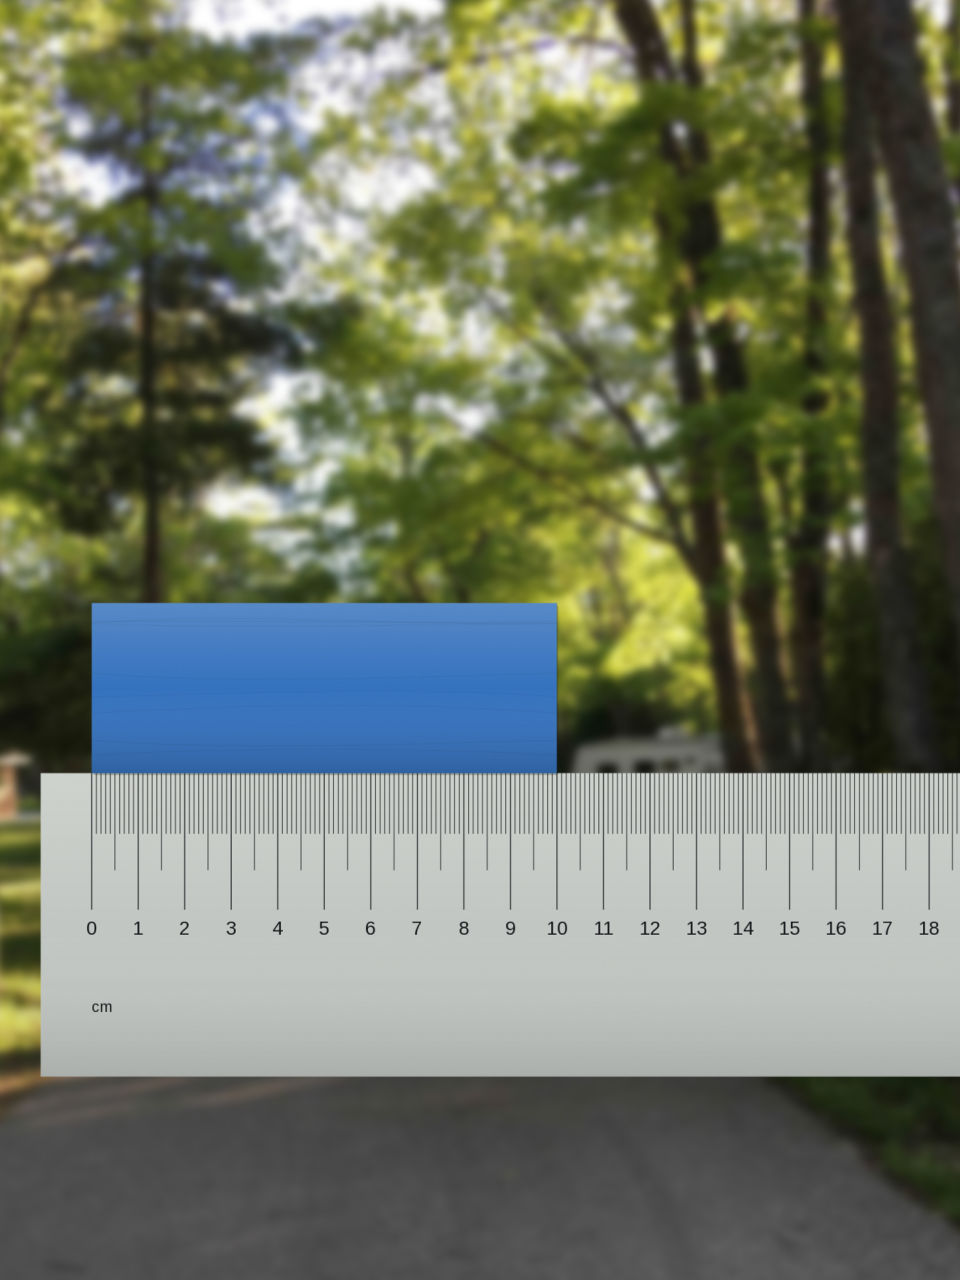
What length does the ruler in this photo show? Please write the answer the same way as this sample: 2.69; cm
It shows 10; cm
